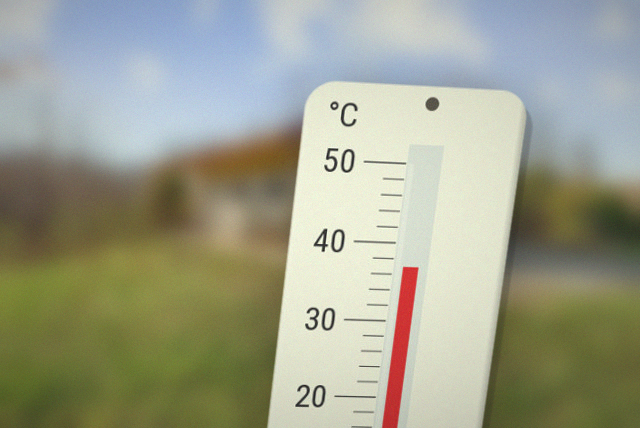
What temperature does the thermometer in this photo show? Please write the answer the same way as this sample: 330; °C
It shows 37; °C
